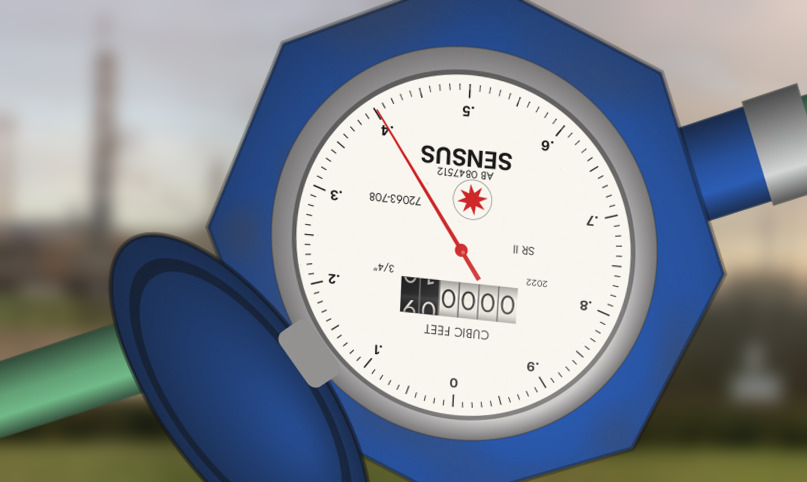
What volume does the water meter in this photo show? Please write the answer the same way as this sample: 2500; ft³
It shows 9.40; ft³
